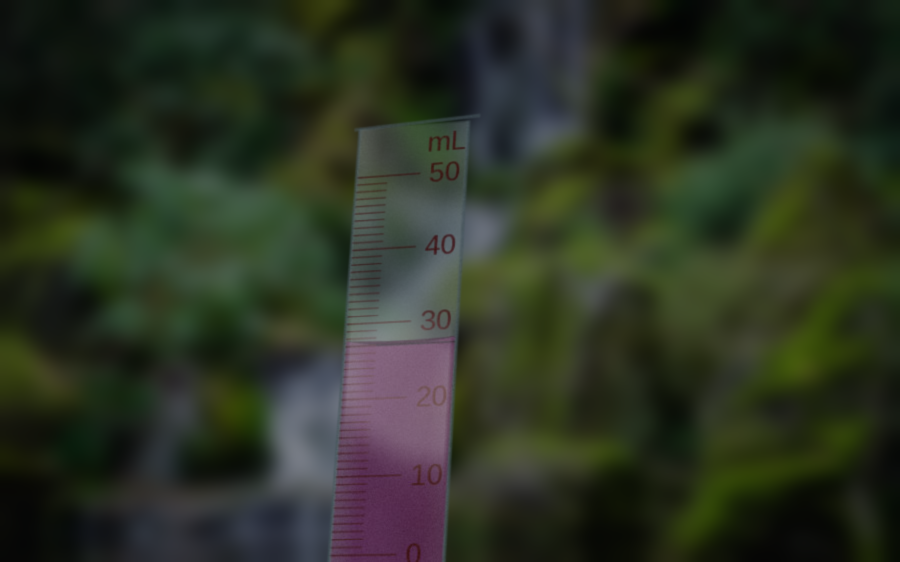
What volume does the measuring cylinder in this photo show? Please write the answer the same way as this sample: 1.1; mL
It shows 27; mL
